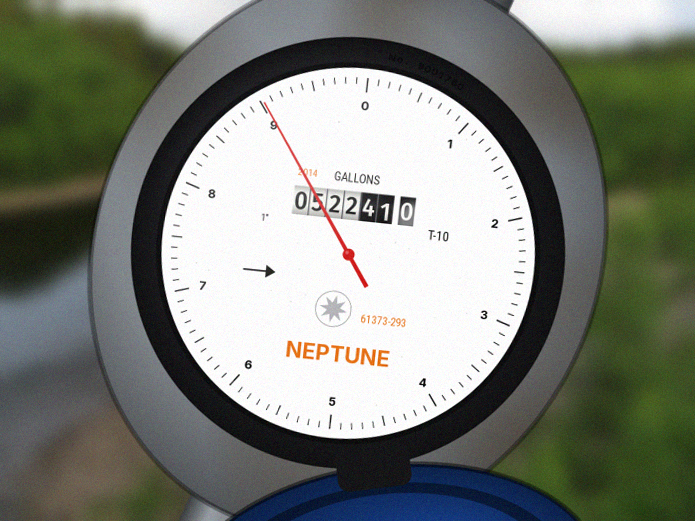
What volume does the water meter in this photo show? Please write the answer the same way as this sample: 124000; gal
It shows 522409.0; gal
